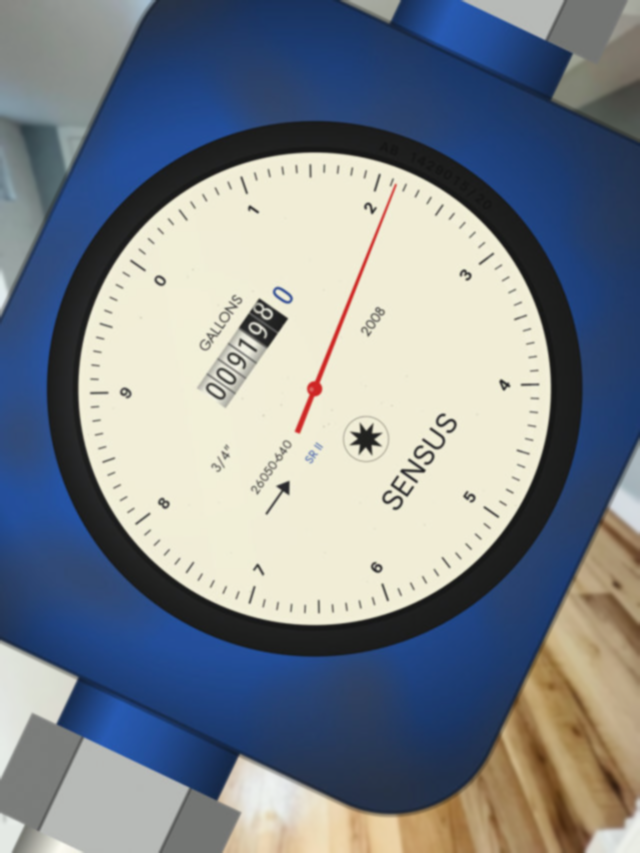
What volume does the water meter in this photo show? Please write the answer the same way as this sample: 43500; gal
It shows 91982.1; gal
